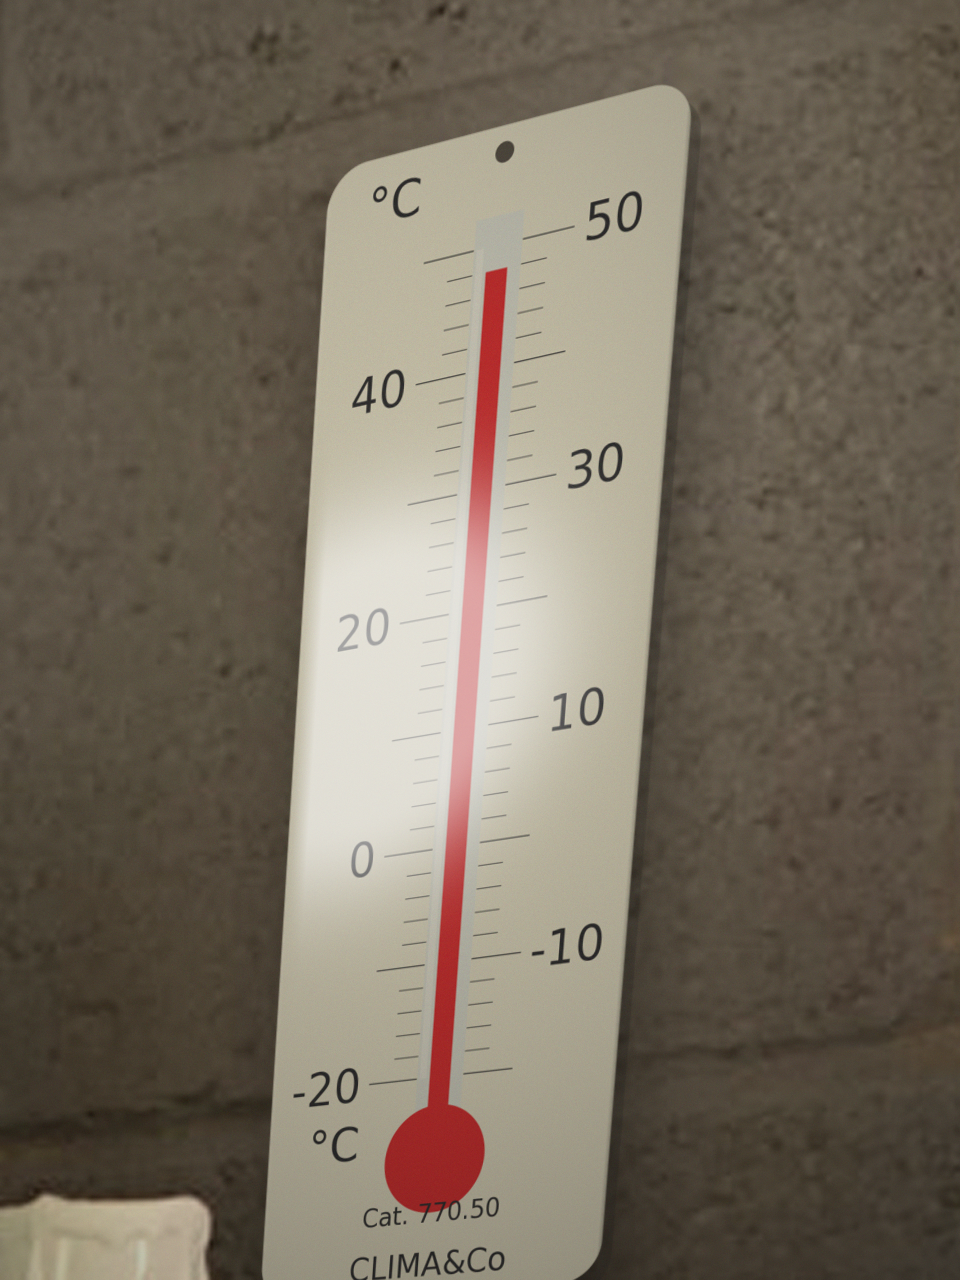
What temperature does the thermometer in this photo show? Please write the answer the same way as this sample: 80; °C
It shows 48; °C
